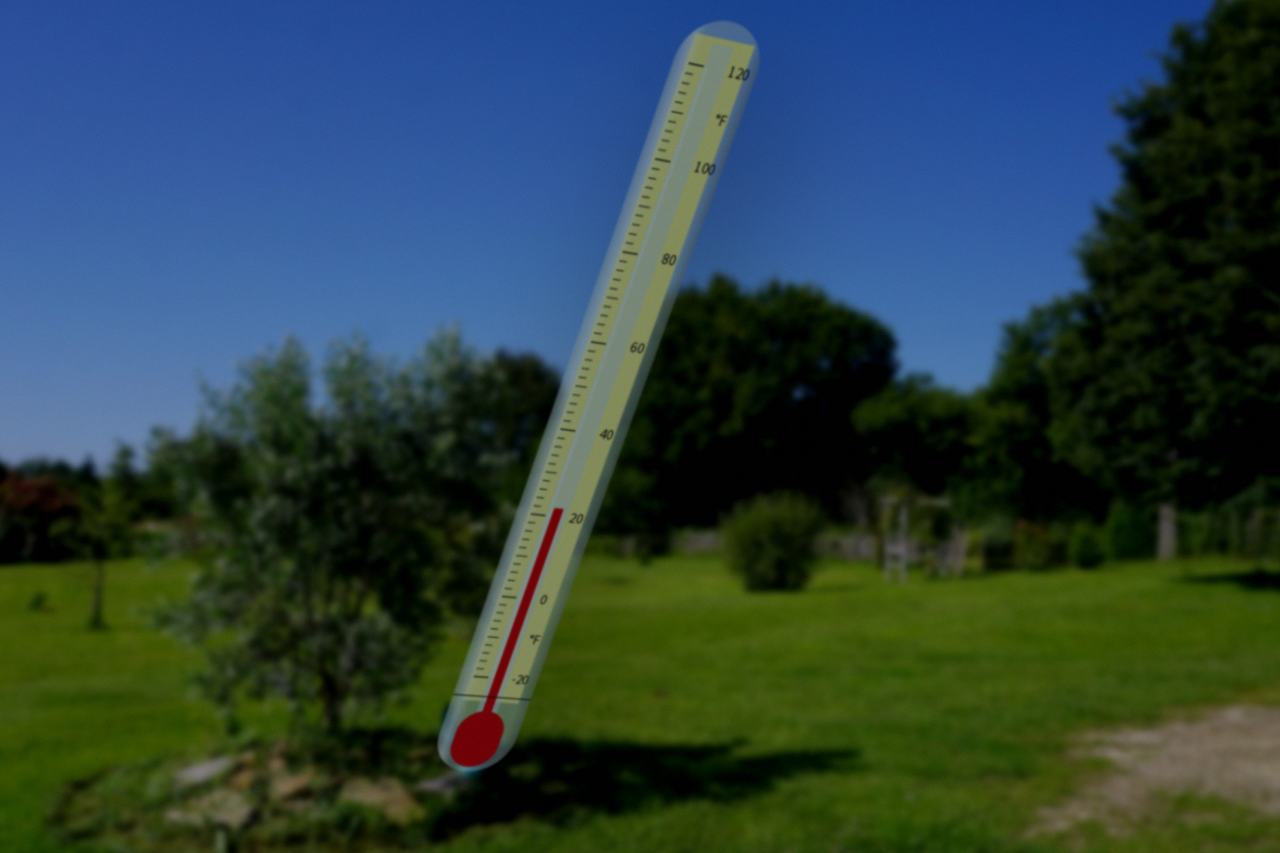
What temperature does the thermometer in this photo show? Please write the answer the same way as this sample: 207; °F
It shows 22; °F
